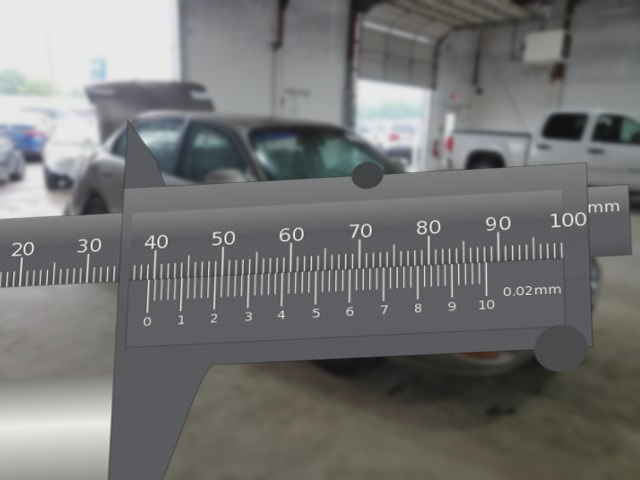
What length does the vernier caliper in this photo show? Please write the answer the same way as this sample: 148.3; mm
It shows 39.2; mm
